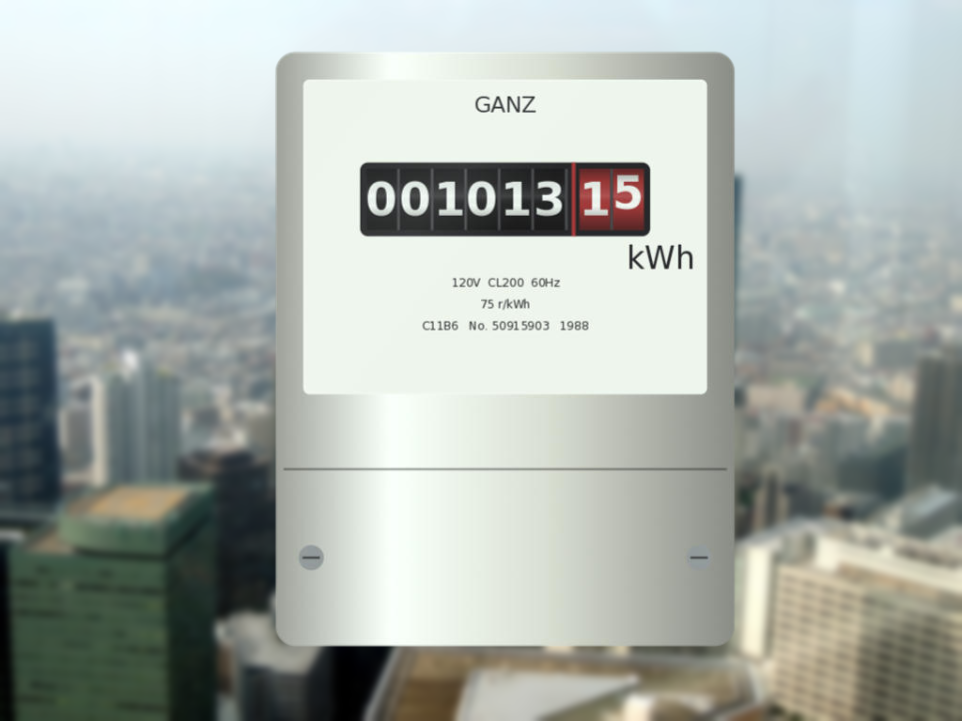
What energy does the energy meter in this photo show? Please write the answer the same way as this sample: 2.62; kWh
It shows 1013.15; kWh
